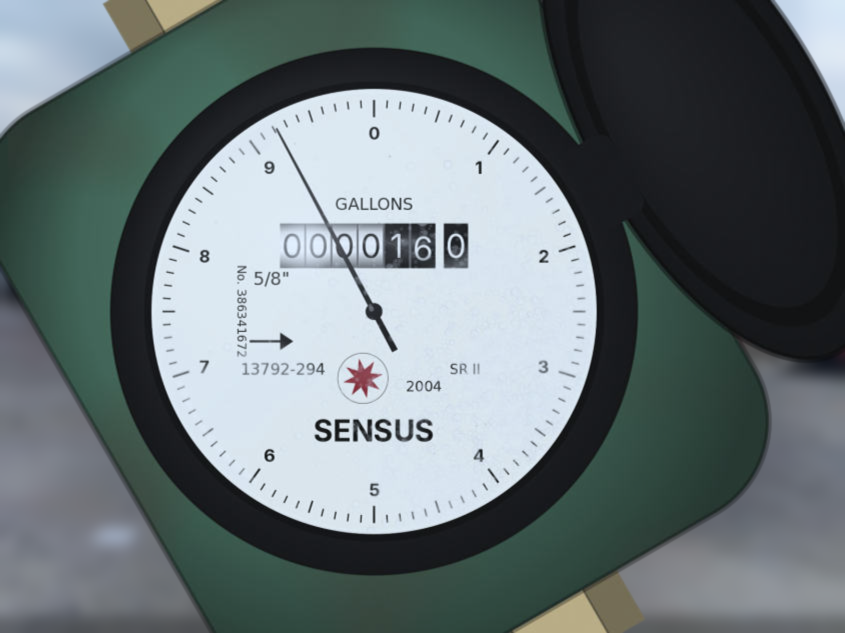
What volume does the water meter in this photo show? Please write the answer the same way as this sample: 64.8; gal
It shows 159.2; gal
